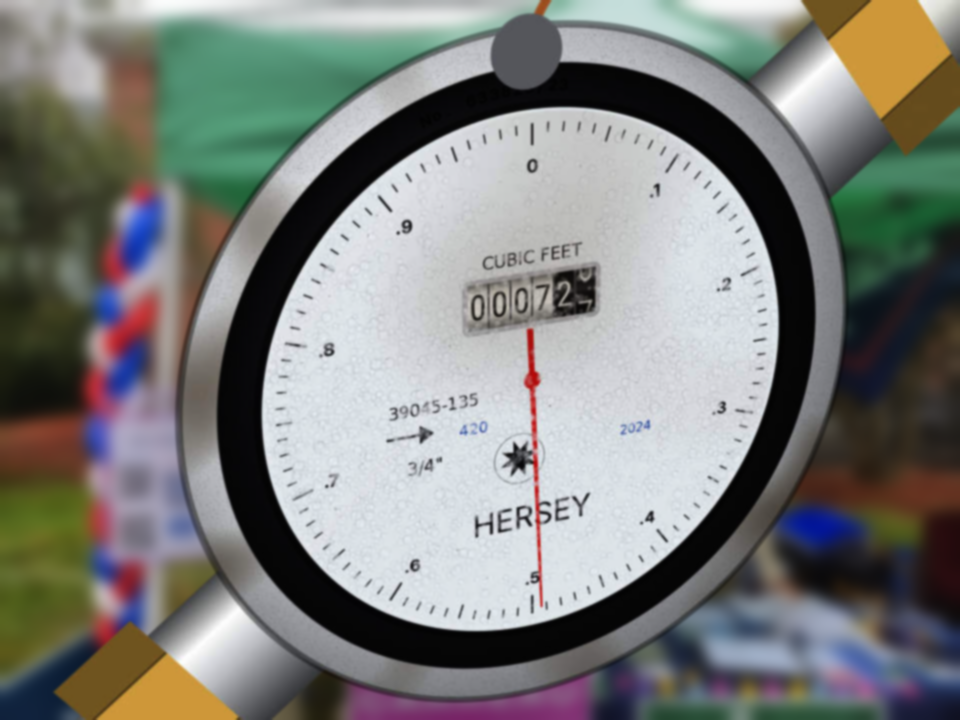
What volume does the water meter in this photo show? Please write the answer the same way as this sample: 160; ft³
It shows 726.49; ft³
